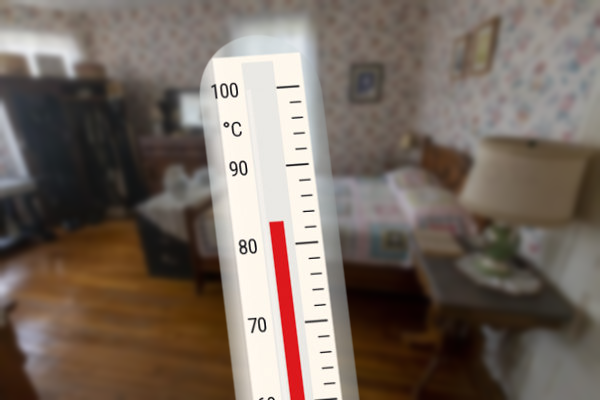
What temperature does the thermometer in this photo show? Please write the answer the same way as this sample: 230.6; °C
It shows 83; °C
